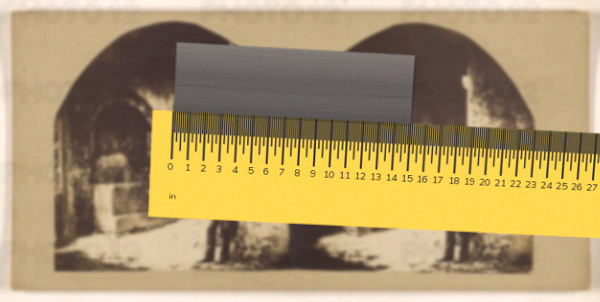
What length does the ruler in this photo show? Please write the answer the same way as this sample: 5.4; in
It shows 15; in
